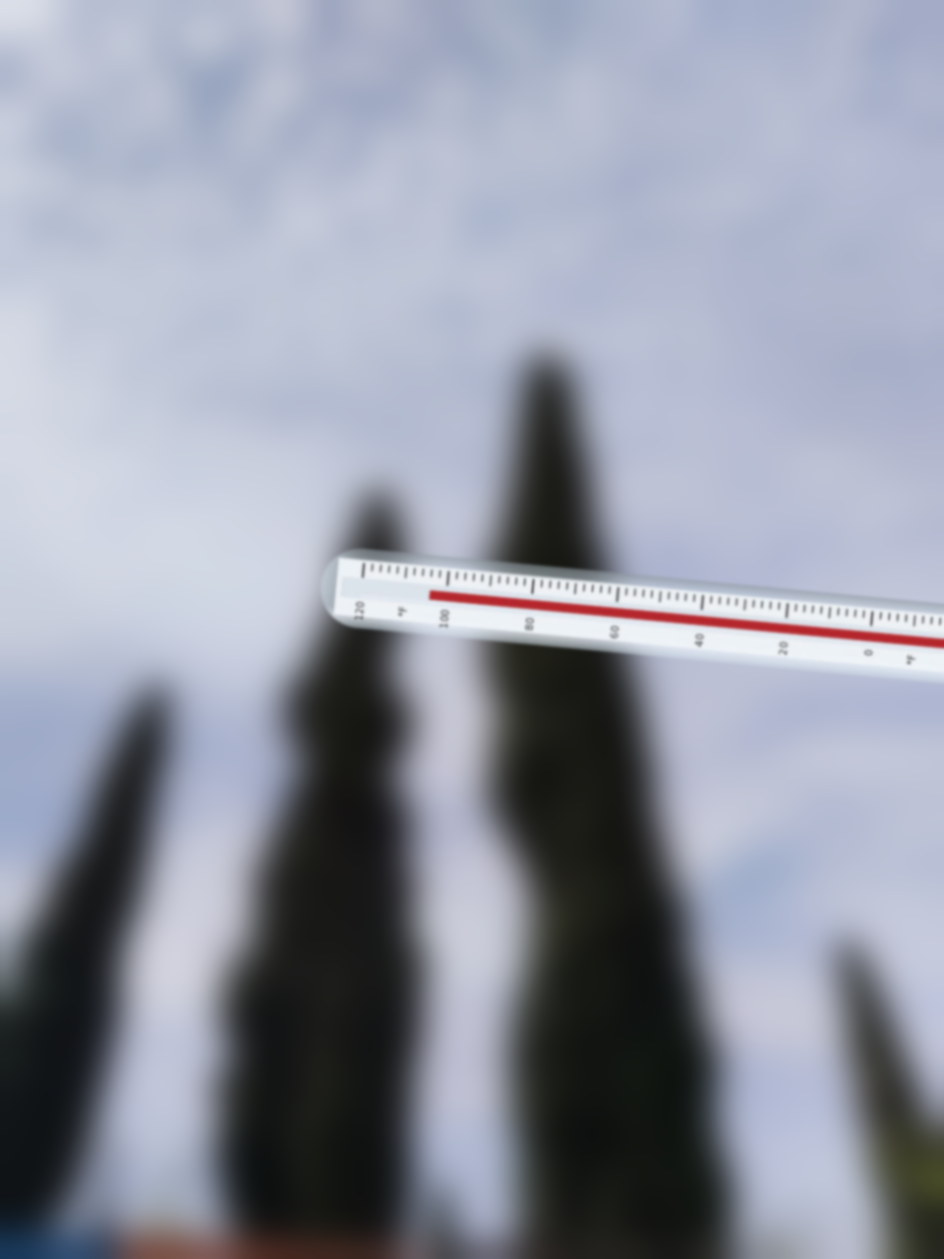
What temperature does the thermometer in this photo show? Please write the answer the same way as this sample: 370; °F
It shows 104; °F
